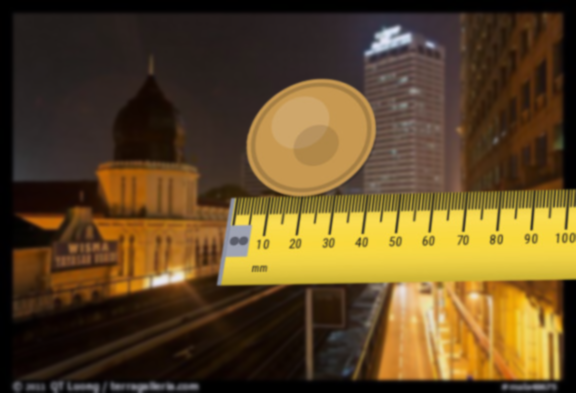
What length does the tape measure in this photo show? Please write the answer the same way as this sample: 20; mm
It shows 40; mm
